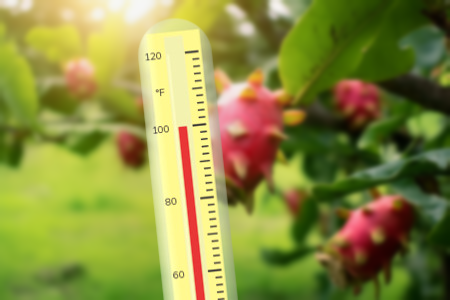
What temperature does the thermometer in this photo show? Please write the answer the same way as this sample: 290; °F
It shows 100; °F
